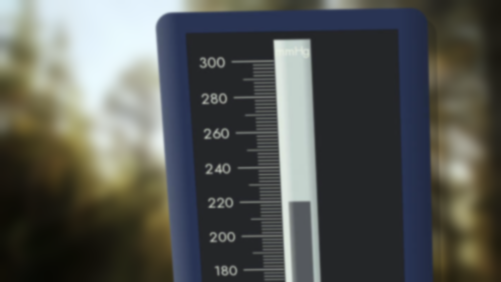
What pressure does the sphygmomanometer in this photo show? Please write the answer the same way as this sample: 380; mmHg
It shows 220; mmHg
